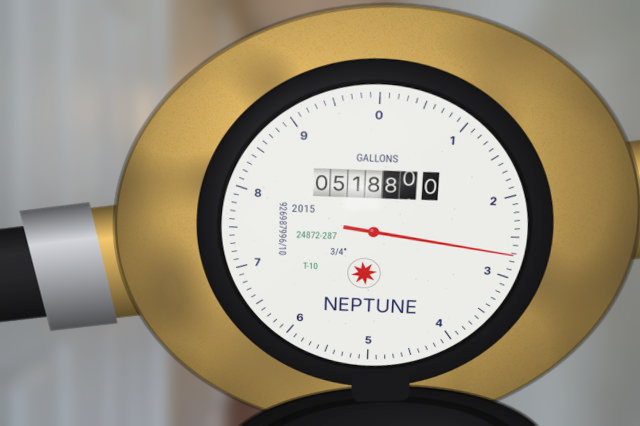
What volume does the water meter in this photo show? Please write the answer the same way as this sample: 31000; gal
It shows 518802.7; gal
